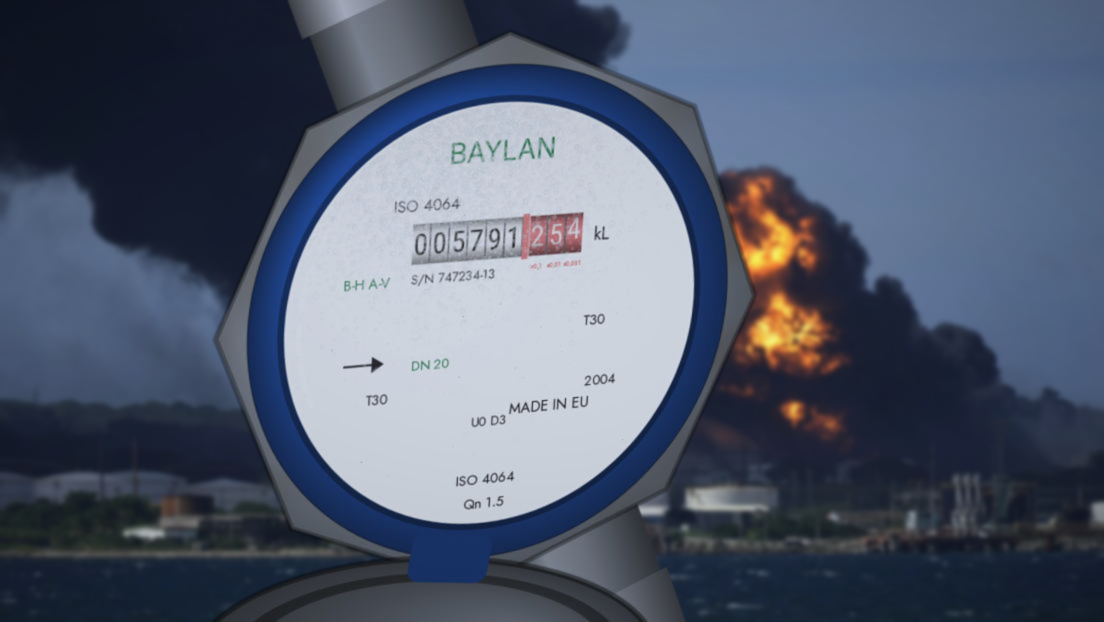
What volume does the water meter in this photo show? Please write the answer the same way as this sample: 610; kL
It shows 5791.254; kL
